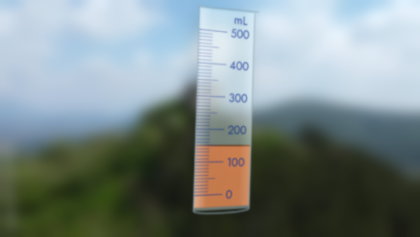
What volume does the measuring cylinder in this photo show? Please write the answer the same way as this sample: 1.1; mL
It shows 150; mL
